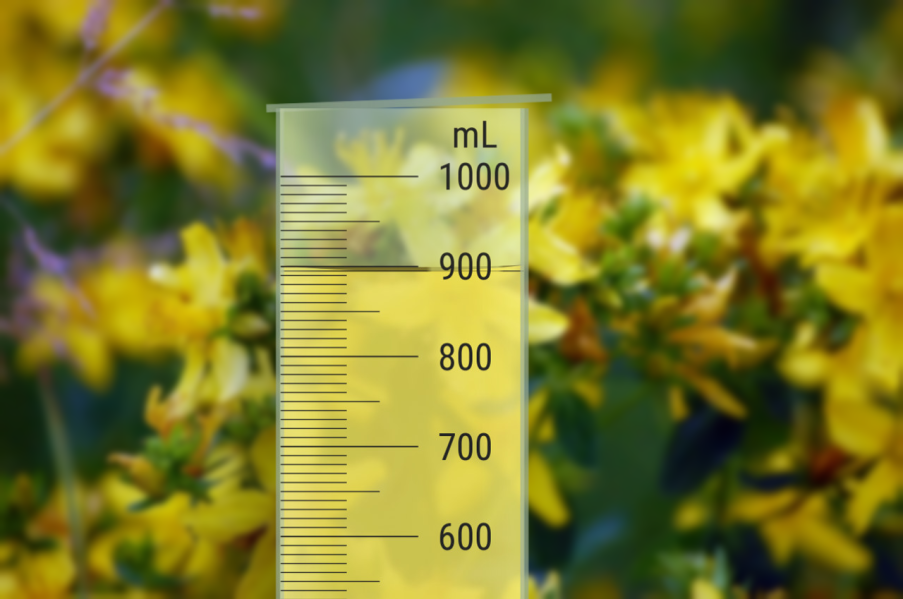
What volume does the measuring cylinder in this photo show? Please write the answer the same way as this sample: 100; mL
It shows 895; mL
